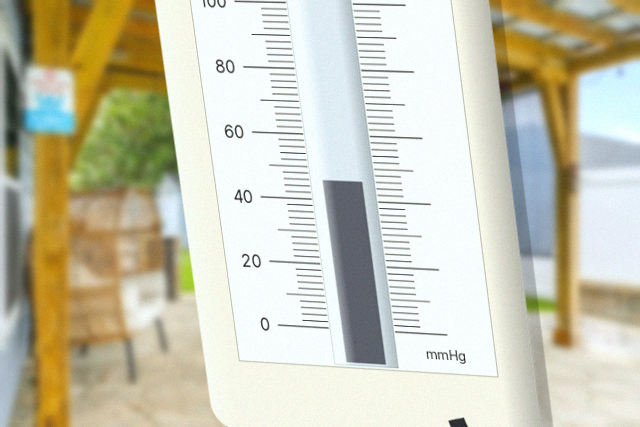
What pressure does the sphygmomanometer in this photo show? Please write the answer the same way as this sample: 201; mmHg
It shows 46; mmHg
